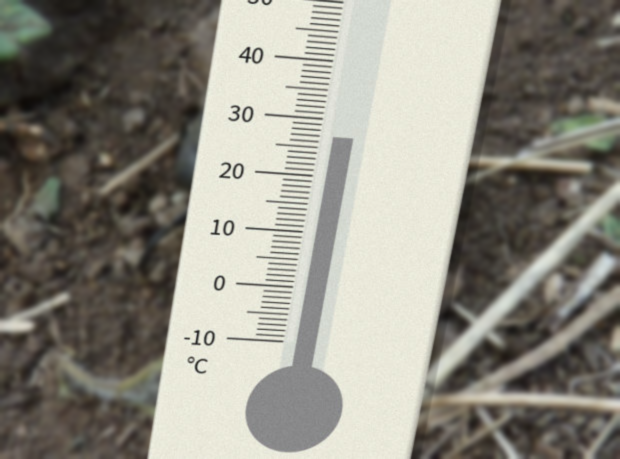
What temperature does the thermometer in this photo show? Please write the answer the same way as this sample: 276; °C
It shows 27; °C
